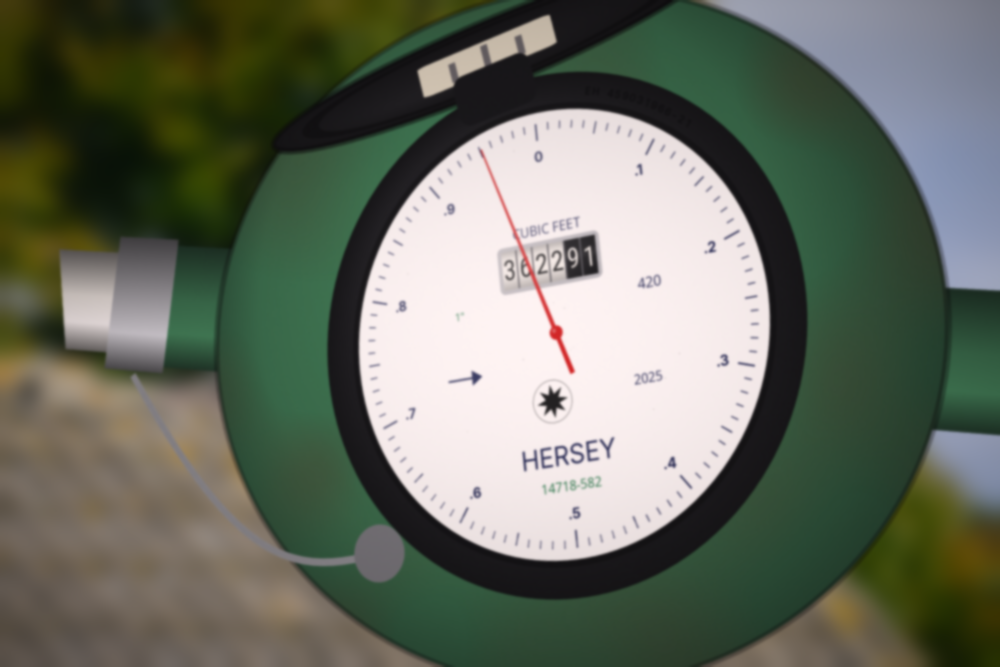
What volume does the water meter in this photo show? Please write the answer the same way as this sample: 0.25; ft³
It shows 362290.95; ft³
